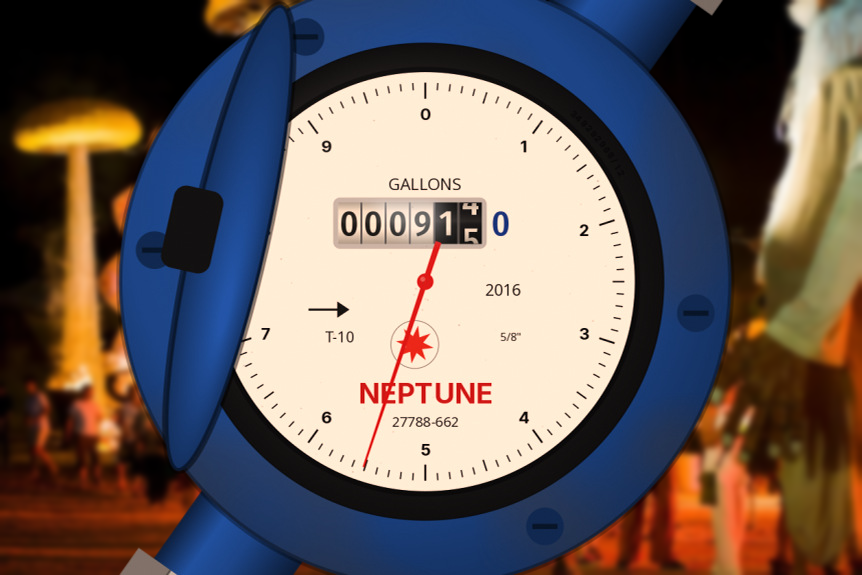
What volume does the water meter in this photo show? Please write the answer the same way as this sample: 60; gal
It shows 9145.5; gal
